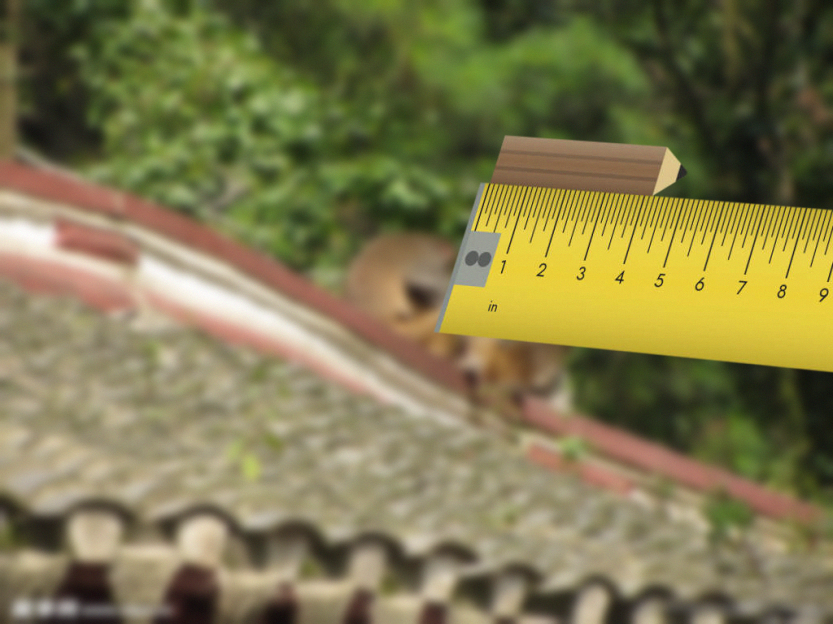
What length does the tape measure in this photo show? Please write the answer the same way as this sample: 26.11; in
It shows 4.875; in
